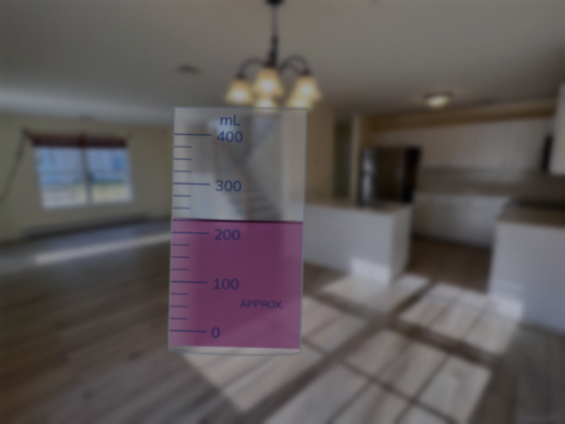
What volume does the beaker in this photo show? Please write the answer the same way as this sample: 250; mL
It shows 225; mL
